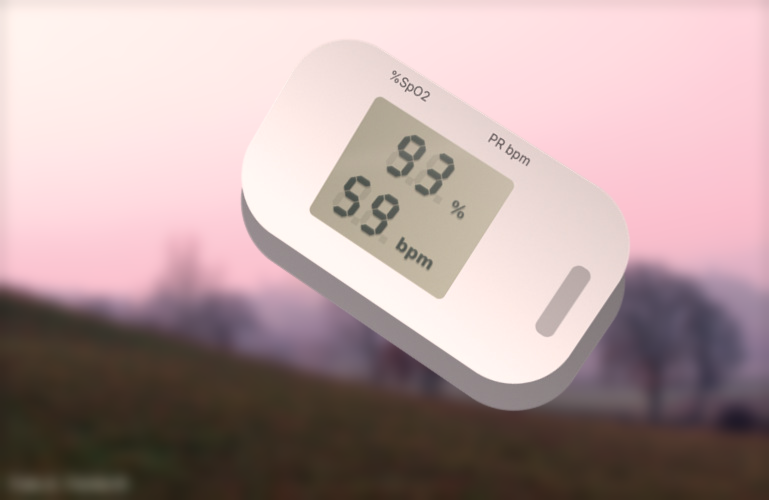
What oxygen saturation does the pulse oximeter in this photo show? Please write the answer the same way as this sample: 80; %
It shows 93; %
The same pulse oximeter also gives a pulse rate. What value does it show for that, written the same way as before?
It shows 59; bpm
